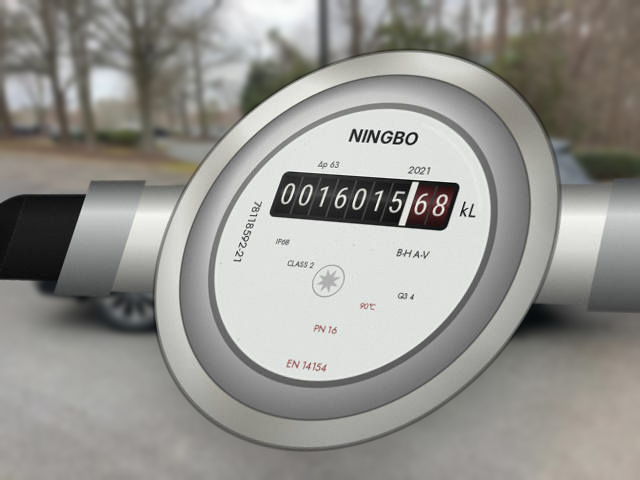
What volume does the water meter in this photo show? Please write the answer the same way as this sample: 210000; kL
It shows 16015.68; kL
